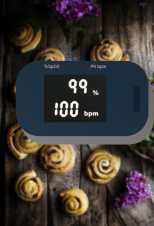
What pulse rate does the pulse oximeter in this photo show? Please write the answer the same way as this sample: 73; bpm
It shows 100; bpm
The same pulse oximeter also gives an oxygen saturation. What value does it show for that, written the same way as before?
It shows 99; %
